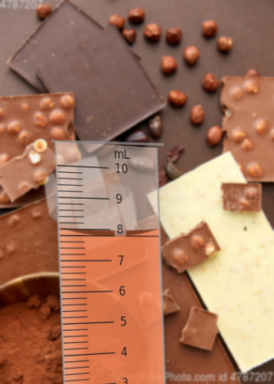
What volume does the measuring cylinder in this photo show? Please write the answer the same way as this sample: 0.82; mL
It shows 7.8; mL
